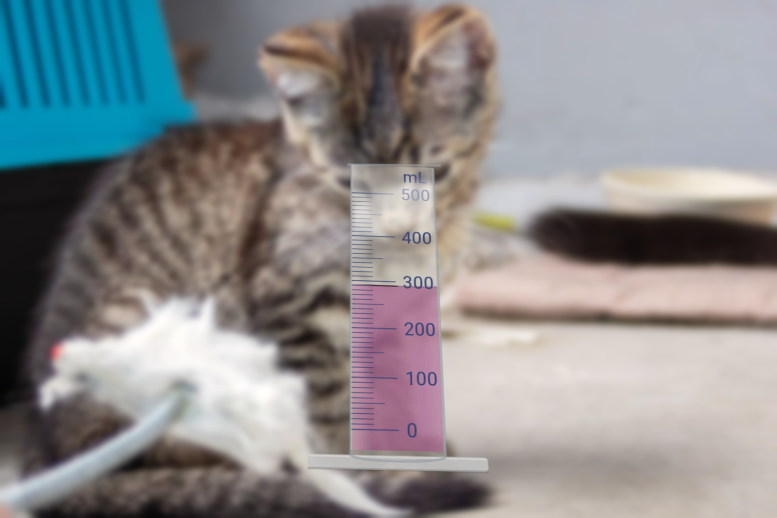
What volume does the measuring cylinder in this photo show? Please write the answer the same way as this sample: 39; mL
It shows 290; mL
